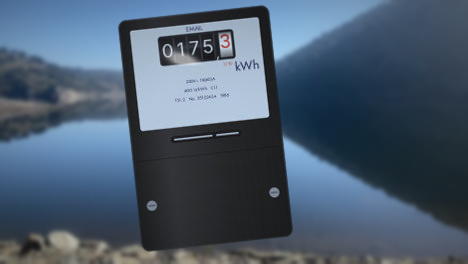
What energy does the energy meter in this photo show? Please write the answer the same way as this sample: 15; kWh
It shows 175.3; kWh
